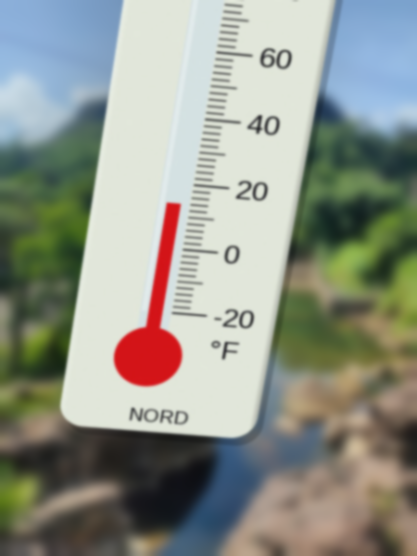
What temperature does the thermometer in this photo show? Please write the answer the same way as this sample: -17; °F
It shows 14; °F
